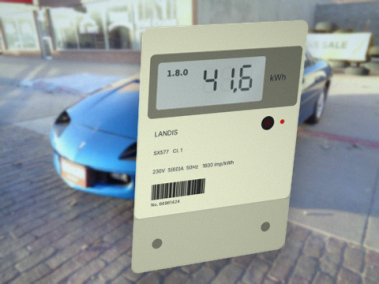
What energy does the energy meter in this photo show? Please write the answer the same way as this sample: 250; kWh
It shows 41.6; kWh
